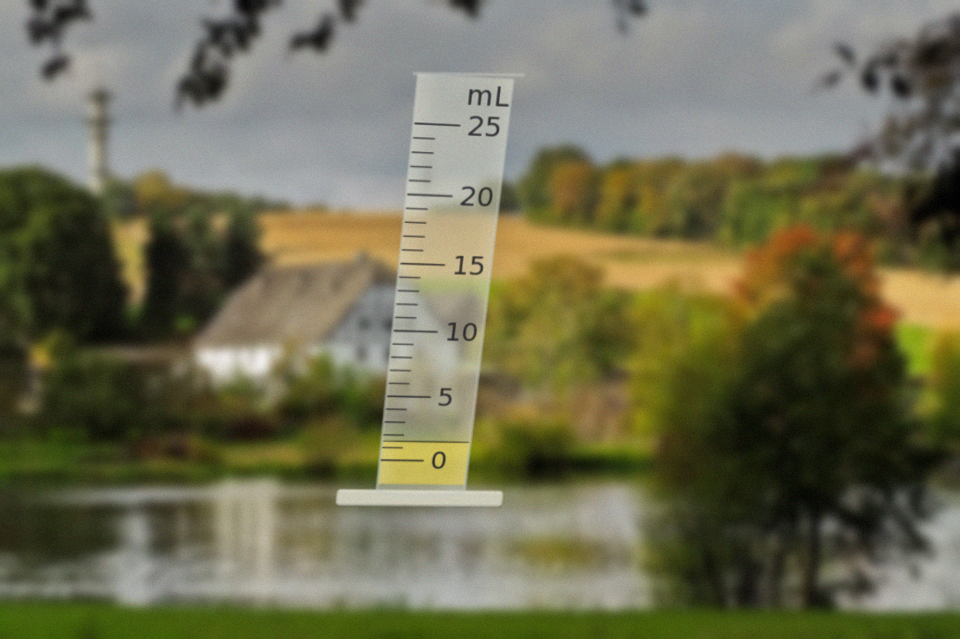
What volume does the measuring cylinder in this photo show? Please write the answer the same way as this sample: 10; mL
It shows 1.5; mL
